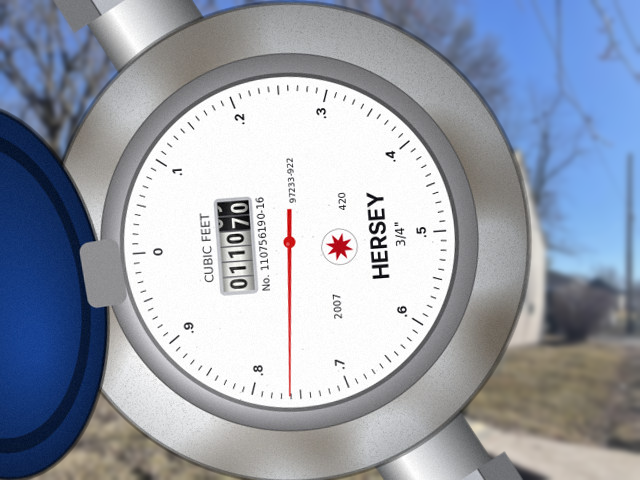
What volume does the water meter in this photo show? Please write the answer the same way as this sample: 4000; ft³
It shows 11069.76; ft³
